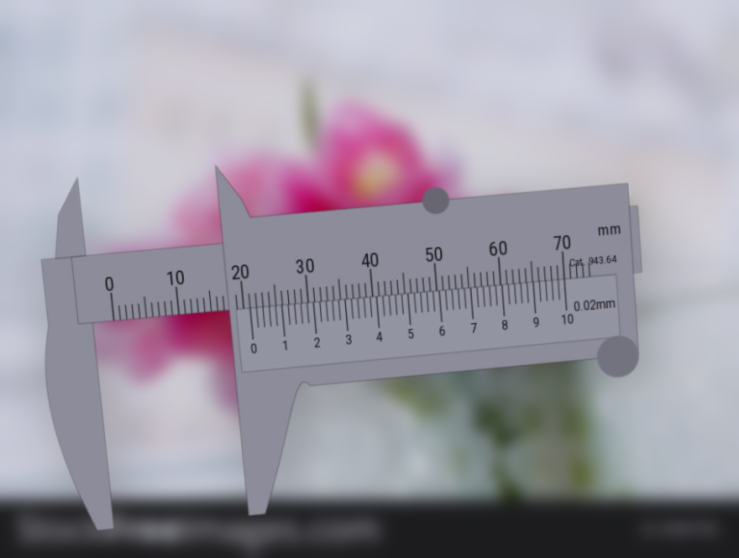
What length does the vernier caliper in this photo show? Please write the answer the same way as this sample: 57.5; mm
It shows 21.0; mm
